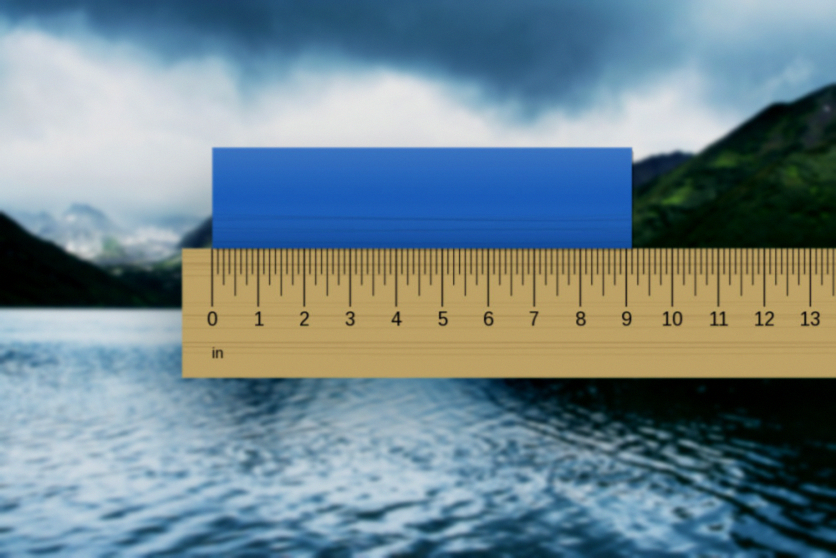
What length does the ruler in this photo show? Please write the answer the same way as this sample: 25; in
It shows 9.125; in
